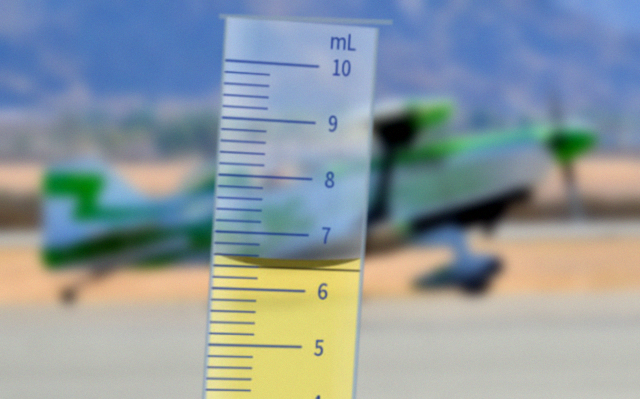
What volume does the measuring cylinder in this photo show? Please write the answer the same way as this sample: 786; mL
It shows 6.4; mL
